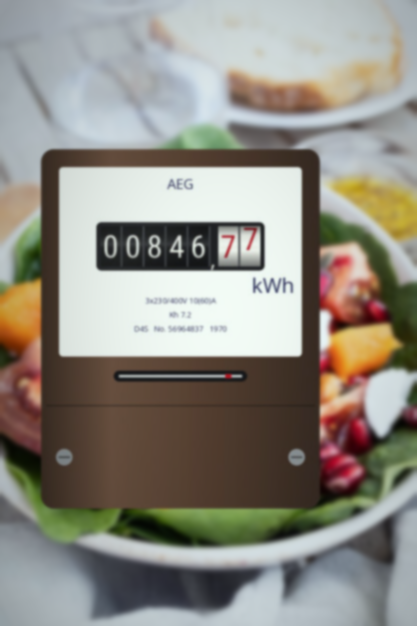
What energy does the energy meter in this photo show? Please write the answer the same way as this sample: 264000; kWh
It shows 846.77; kWh
